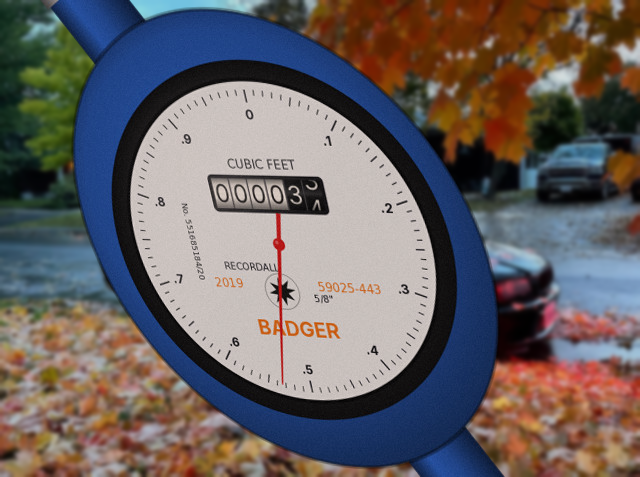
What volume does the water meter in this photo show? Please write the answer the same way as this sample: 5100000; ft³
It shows 33.53; ft³
